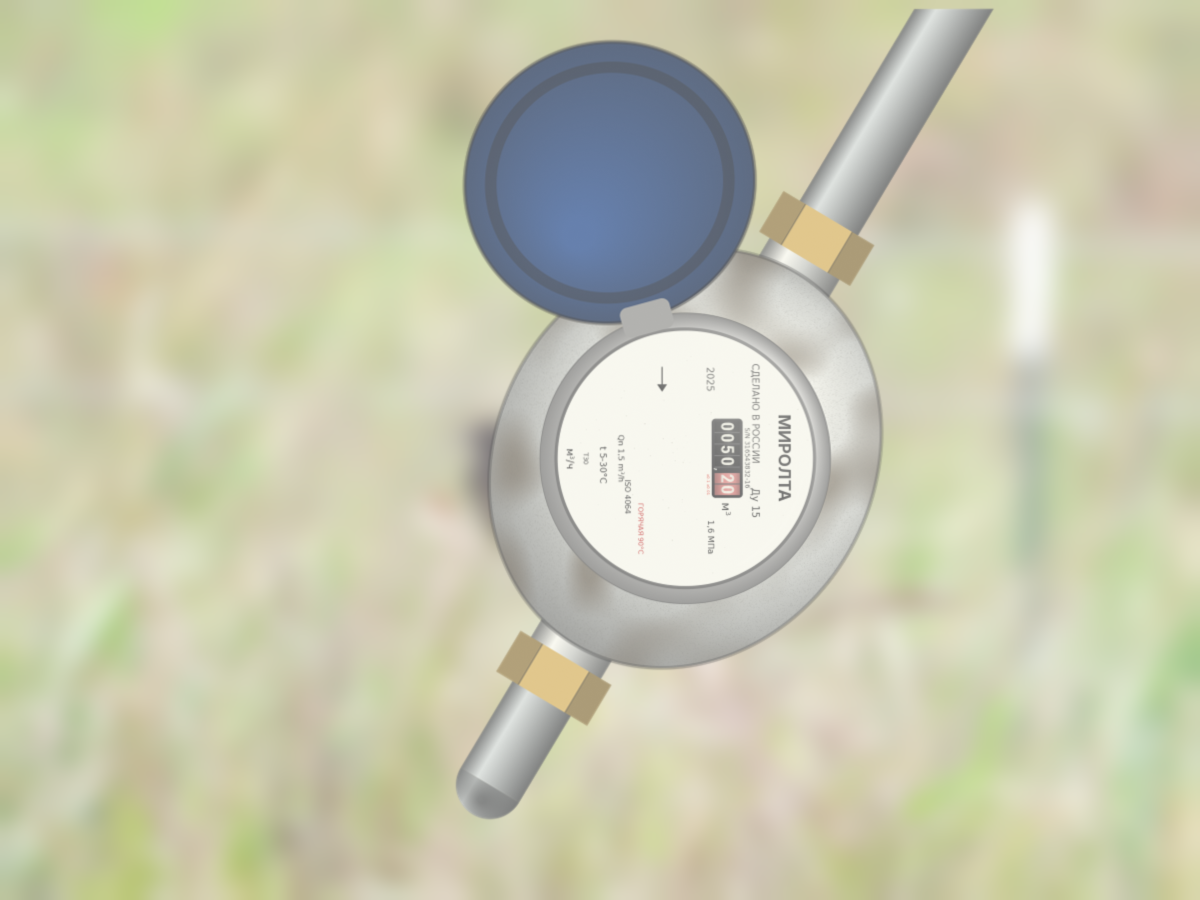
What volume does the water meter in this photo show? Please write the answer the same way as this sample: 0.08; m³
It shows 50.20; m³
